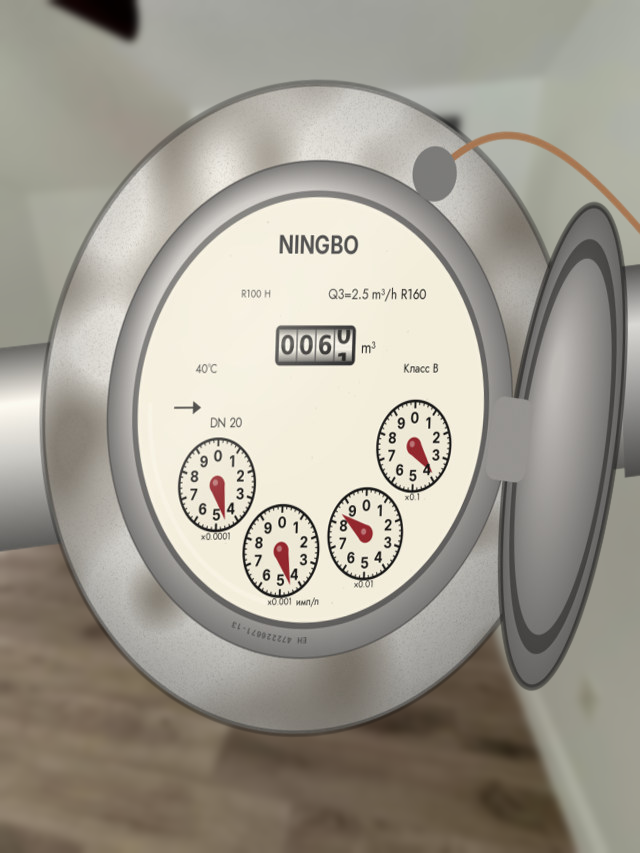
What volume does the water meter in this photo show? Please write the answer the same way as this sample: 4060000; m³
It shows 60.3844; m³
